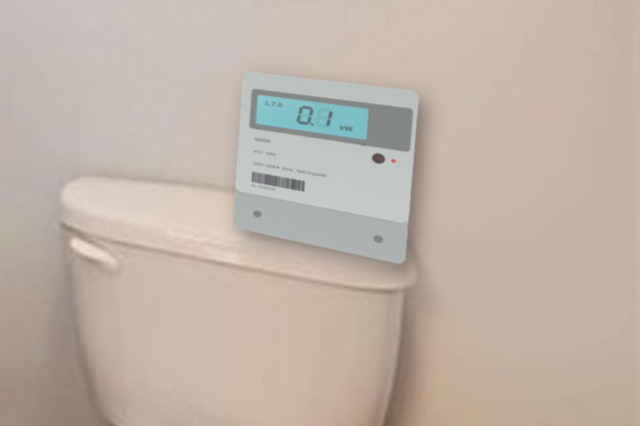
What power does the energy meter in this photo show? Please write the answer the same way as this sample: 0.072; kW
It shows 0.1; kW
